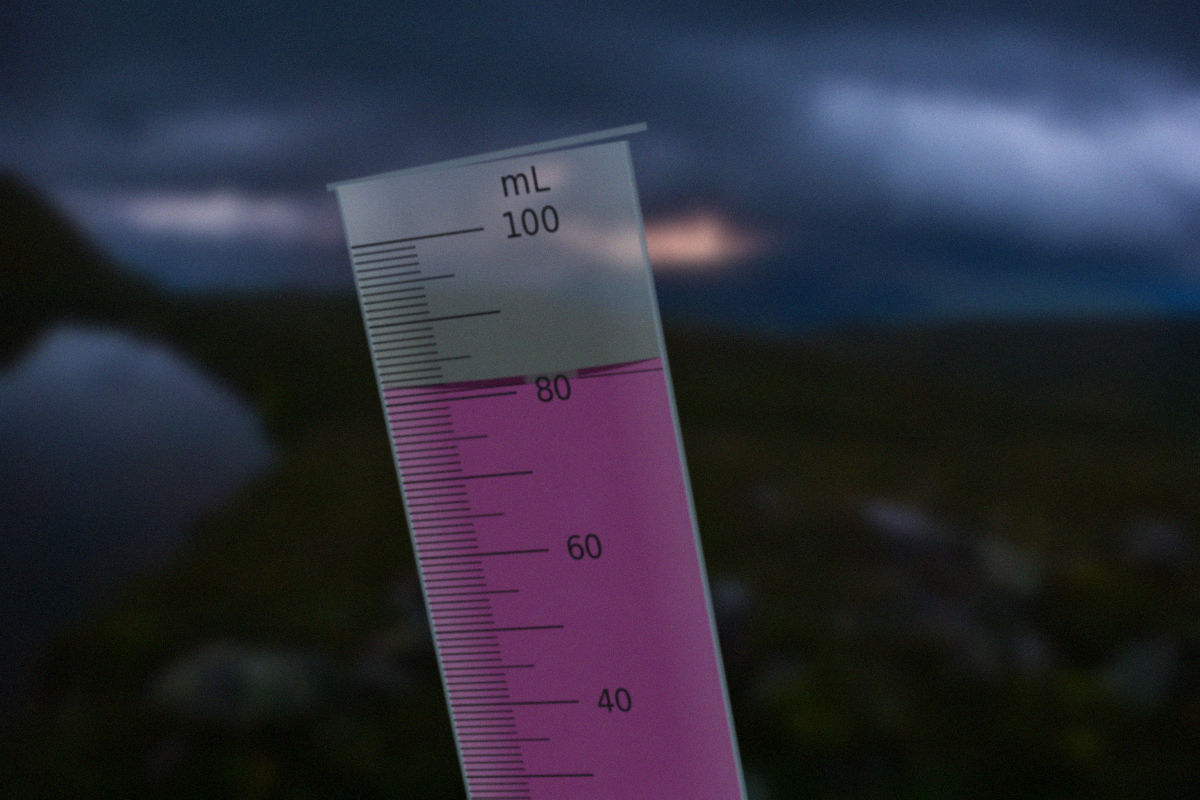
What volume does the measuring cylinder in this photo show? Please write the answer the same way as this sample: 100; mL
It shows 81; mL
